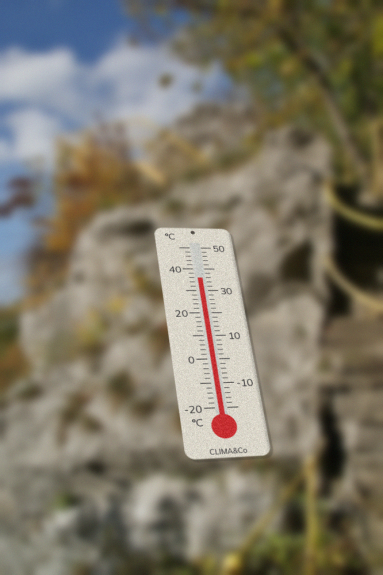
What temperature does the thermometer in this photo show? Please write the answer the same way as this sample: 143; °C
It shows 36; °C
